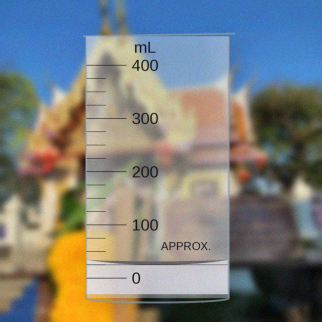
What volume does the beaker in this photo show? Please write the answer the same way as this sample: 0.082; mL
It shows 25; mL
